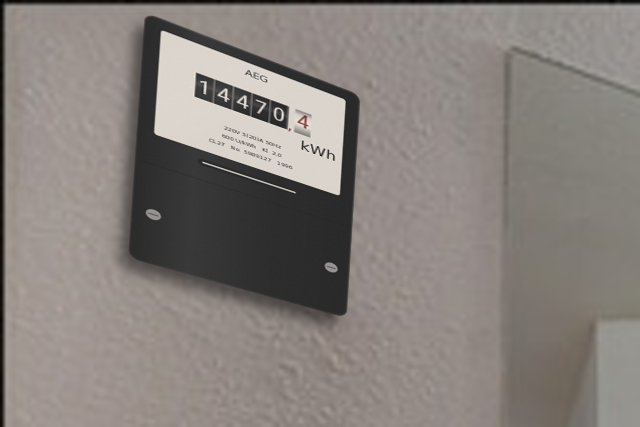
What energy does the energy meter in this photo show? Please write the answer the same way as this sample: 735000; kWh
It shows 14470.4; kWh
